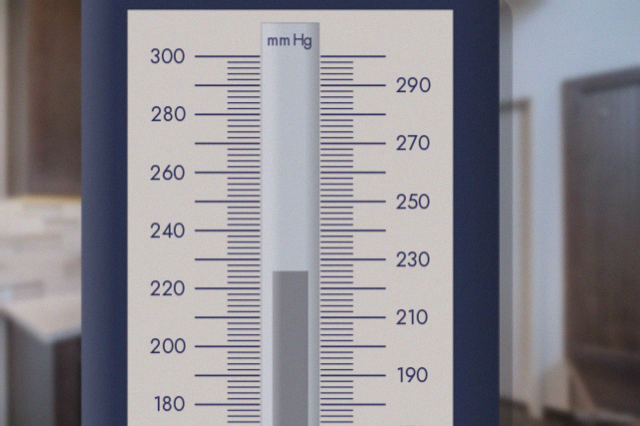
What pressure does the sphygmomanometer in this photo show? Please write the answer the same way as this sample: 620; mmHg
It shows 226; mmHg
